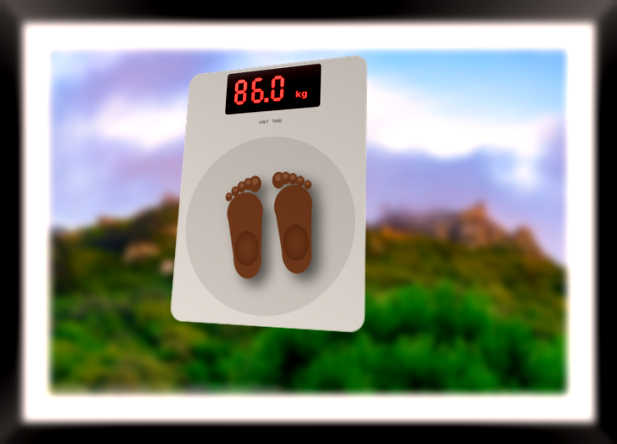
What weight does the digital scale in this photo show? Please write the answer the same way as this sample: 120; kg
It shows 86.0; kg
